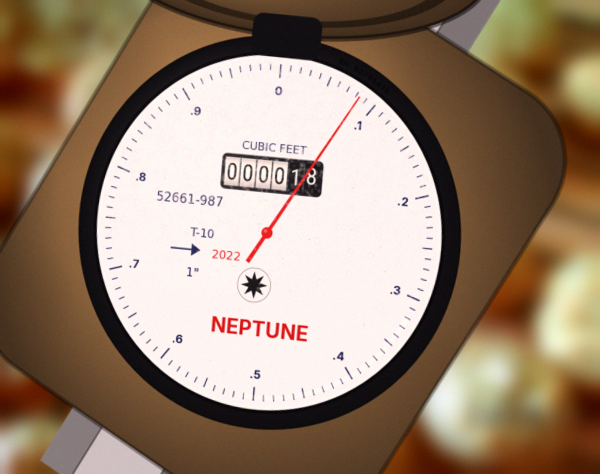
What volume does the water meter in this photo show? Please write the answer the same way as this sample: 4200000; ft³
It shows 18.08; ft³
